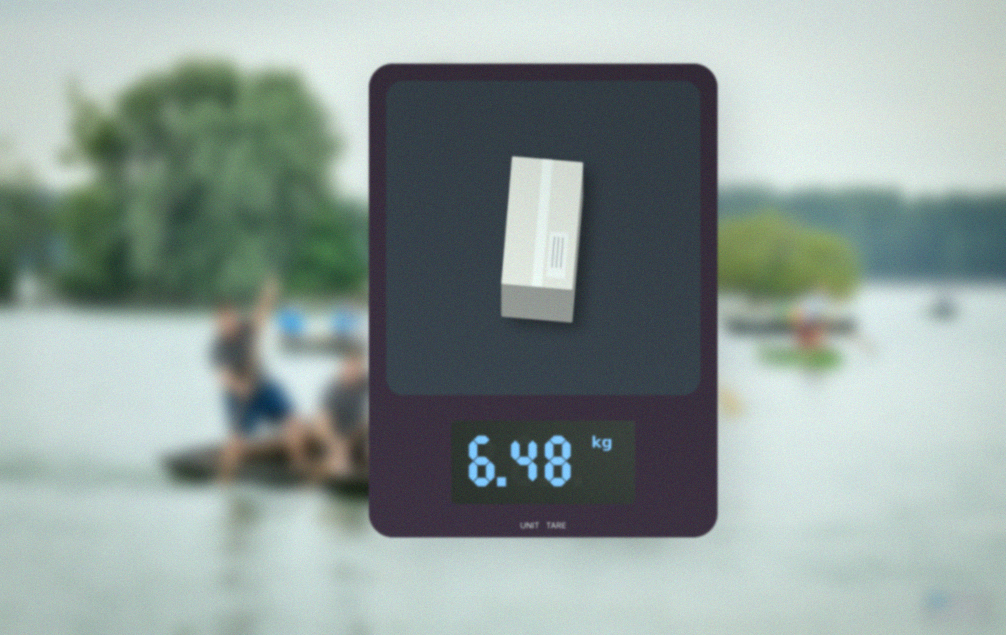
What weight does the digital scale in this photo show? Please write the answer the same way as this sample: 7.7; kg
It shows 6.48; kg
